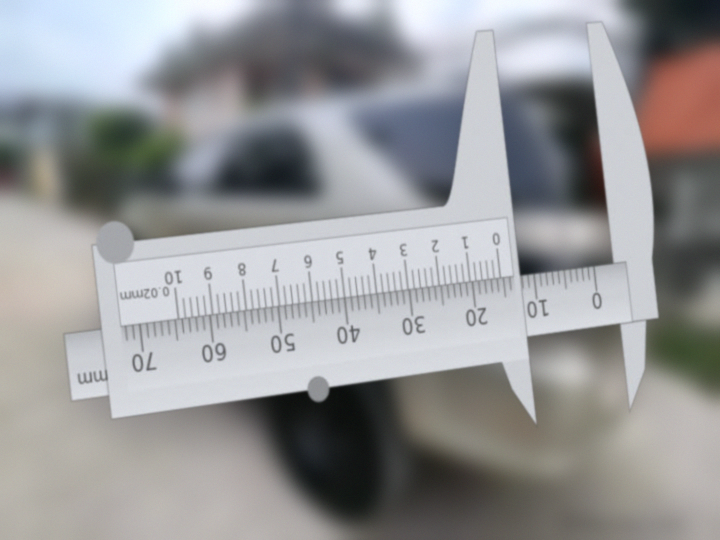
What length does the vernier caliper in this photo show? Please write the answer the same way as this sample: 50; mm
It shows 15.5; mm
